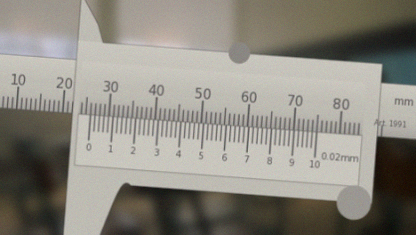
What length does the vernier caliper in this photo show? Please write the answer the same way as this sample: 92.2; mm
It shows 26.0; mm
